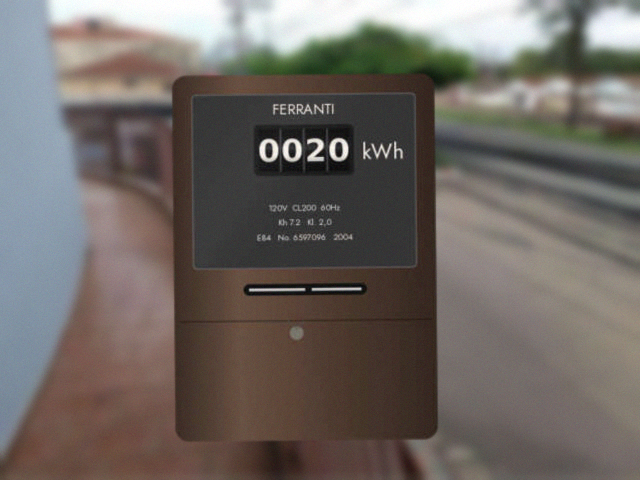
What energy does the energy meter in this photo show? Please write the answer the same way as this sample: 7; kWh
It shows 20; kWh
